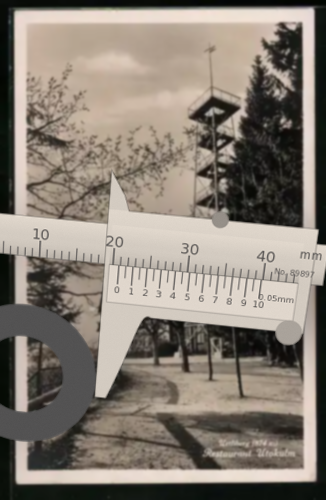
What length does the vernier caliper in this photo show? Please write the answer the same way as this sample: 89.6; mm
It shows 20.8; mm
